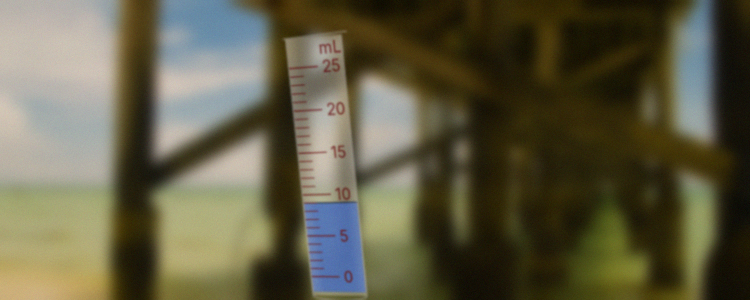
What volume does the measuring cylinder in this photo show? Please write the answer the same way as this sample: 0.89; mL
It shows 9; mL
